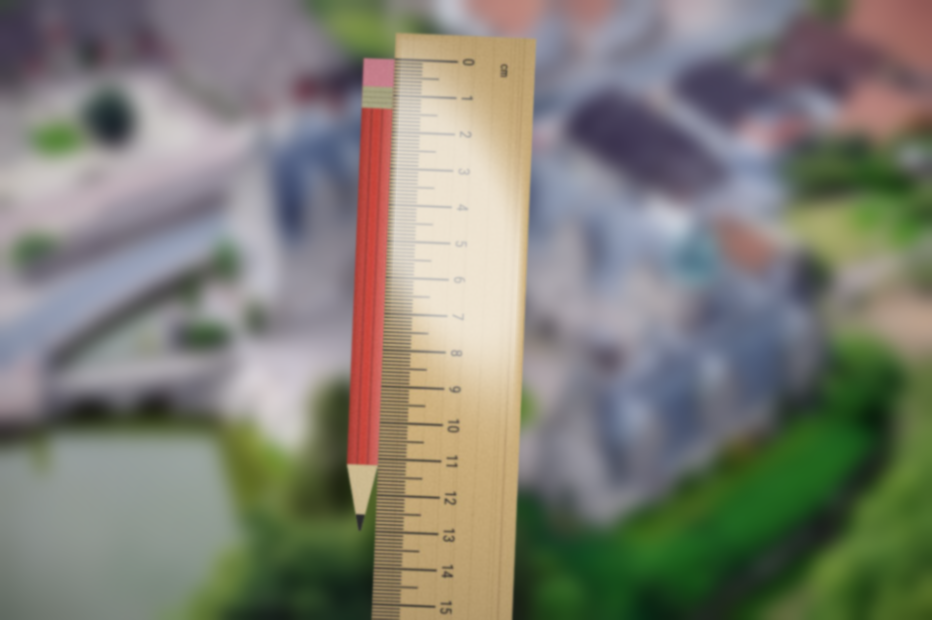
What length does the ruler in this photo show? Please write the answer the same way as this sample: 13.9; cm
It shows 13; cm
